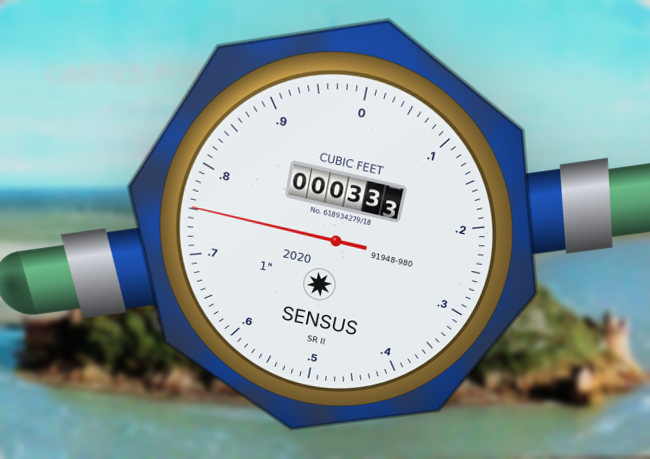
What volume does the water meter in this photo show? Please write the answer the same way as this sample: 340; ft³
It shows 332.75; ft³
